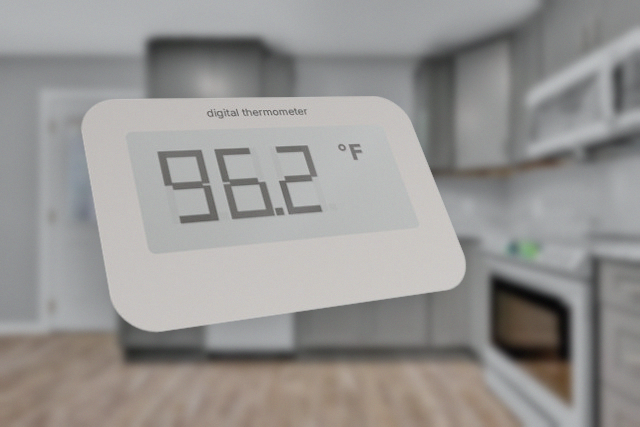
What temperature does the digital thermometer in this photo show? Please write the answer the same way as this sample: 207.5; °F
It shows 96.2; °F
